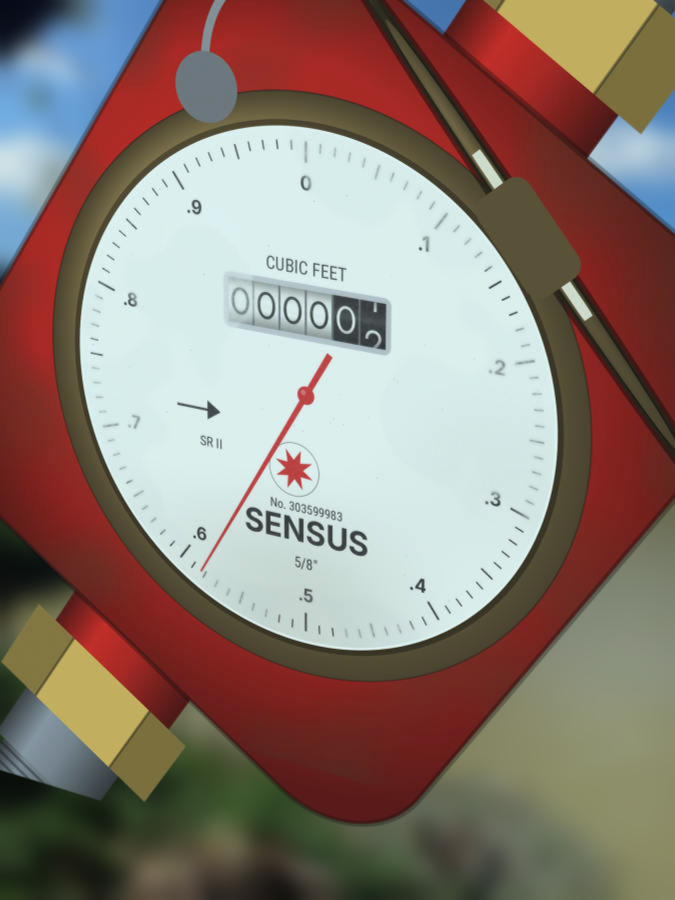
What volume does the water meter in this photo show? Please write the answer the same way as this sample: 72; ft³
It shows 1.58; ft³
